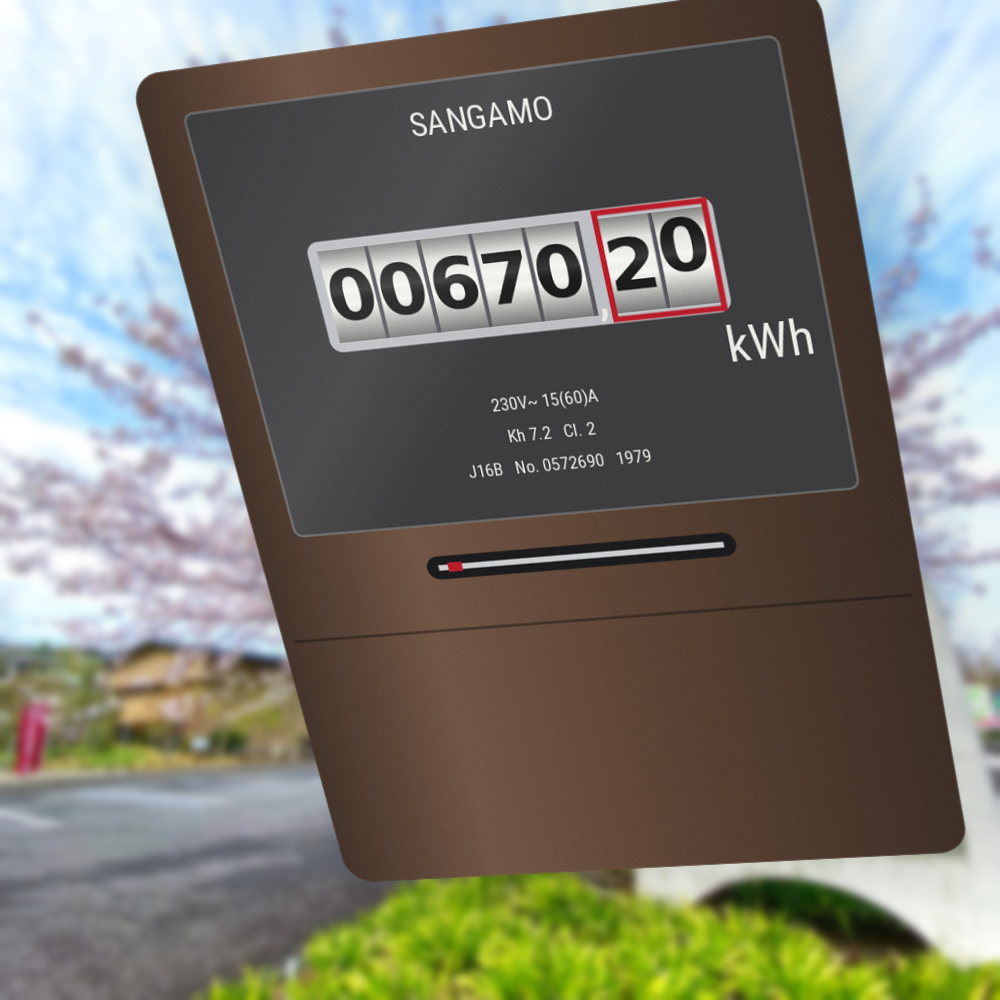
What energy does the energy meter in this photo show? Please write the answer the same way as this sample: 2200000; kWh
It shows 670.20; kWh
